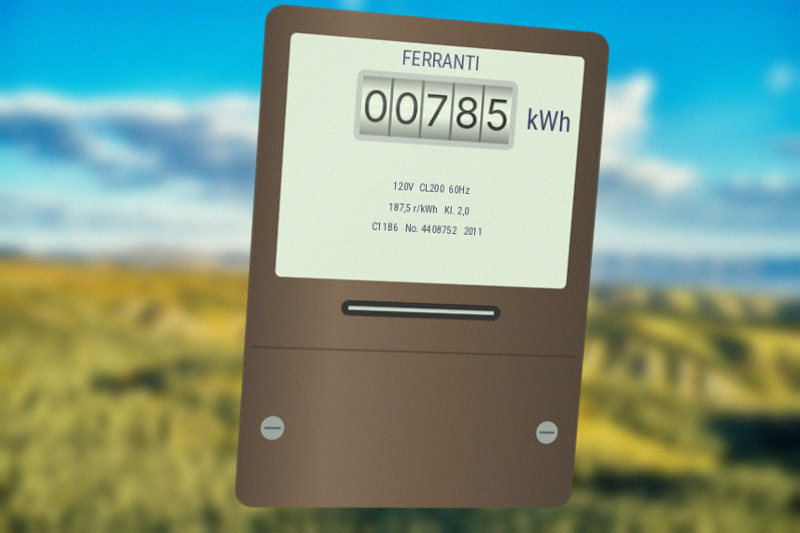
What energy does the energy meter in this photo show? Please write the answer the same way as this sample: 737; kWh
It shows 785; kWh
